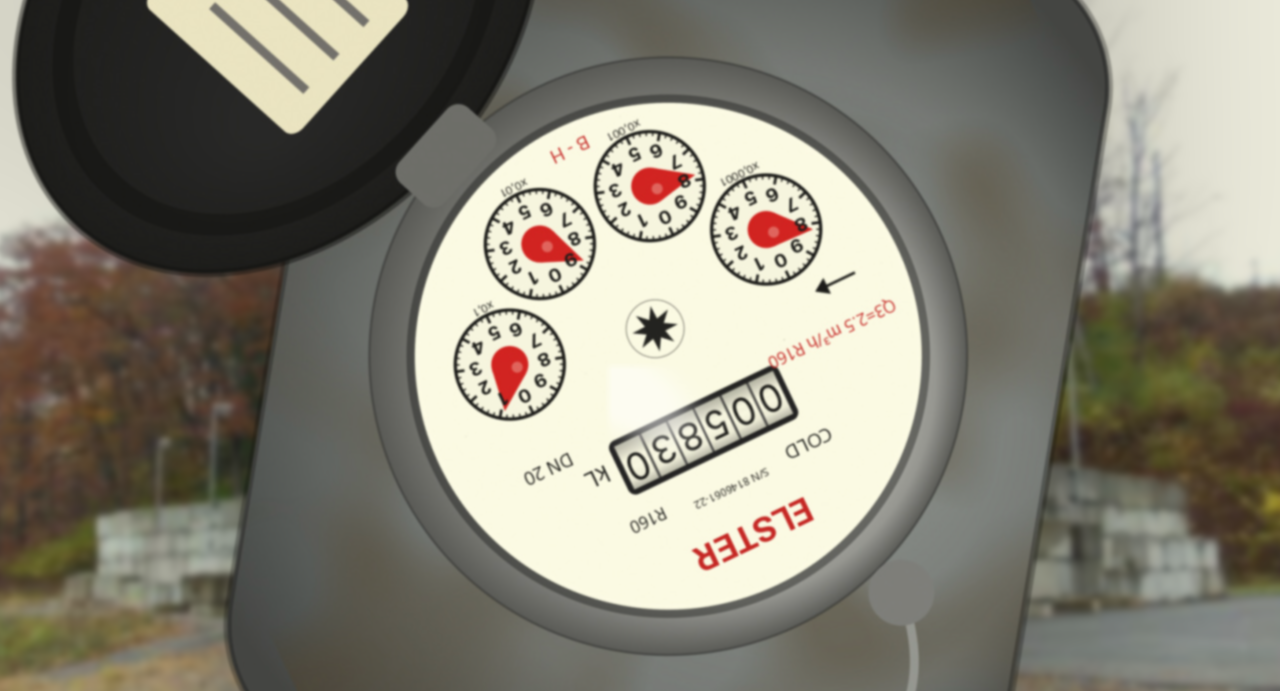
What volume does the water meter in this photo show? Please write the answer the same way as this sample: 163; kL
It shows 5830.0878; kL
